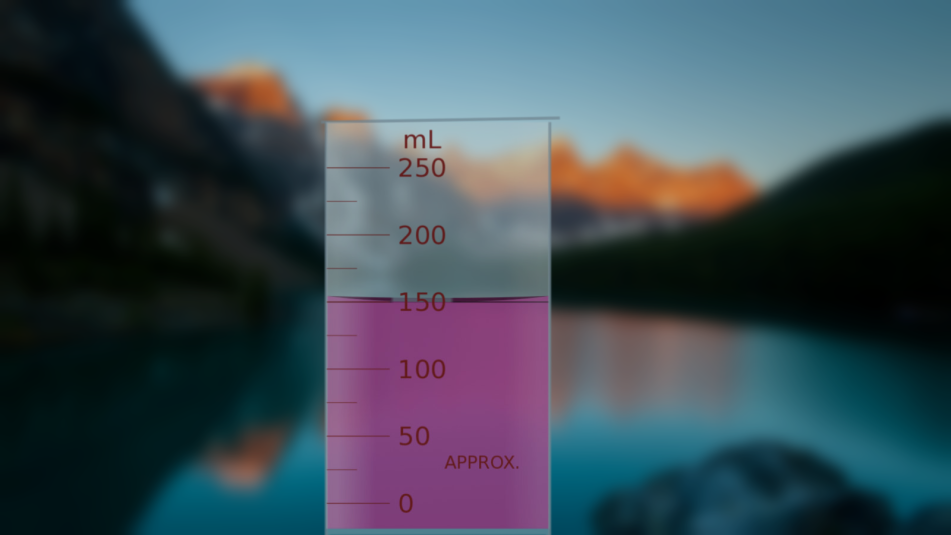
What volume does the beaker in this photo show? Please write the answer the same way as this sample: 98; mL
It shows 150; mL
